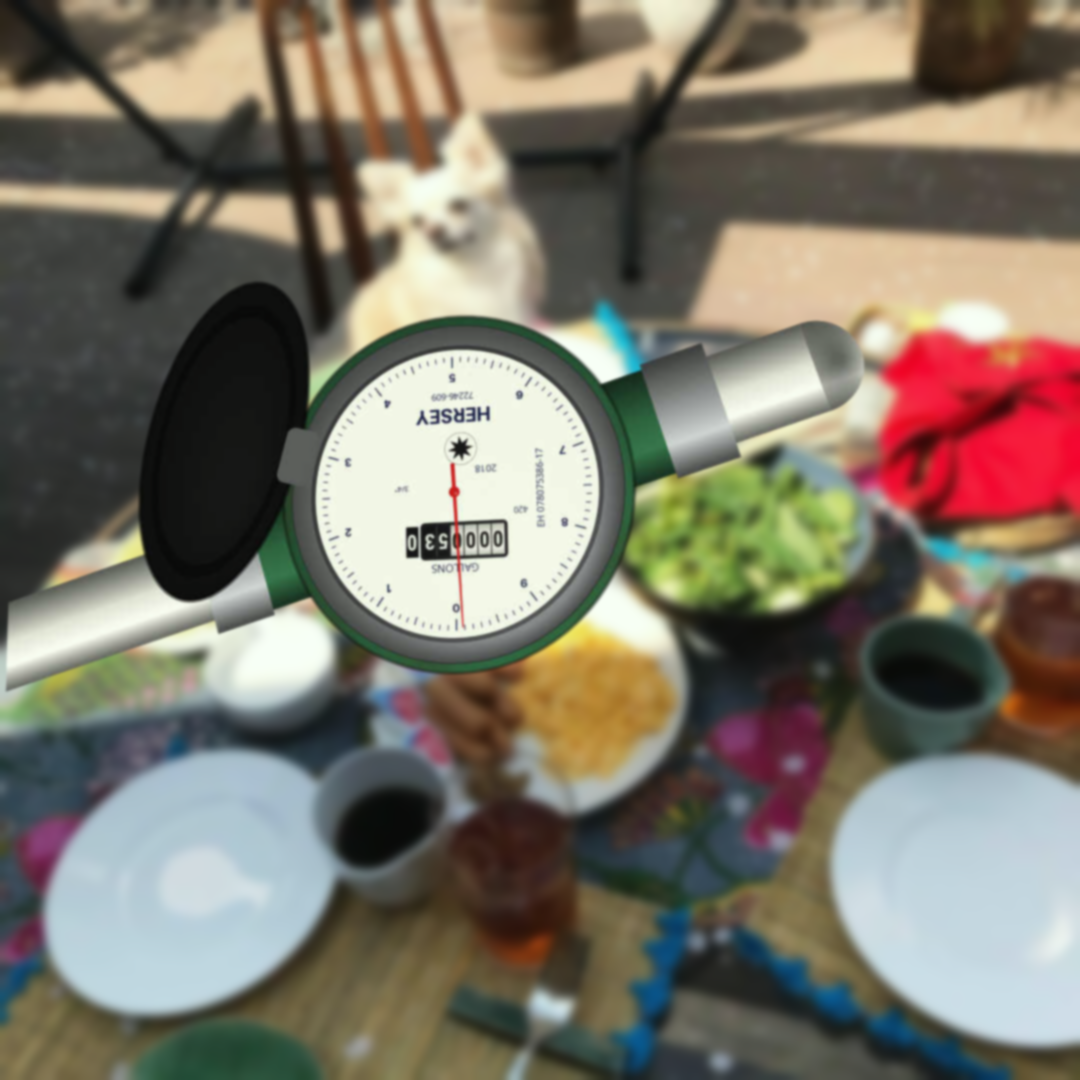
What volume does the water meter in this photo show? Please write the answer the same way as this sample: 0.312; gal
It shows 529.9; gal
